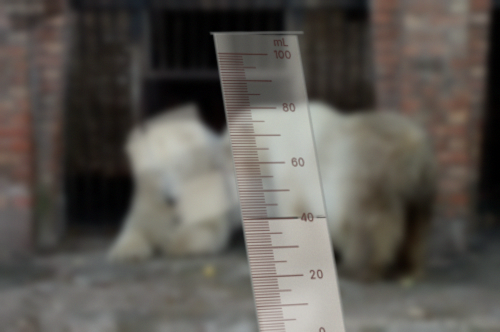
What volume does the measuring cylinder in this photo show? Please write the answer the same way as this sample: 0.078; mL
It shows 40; mL
